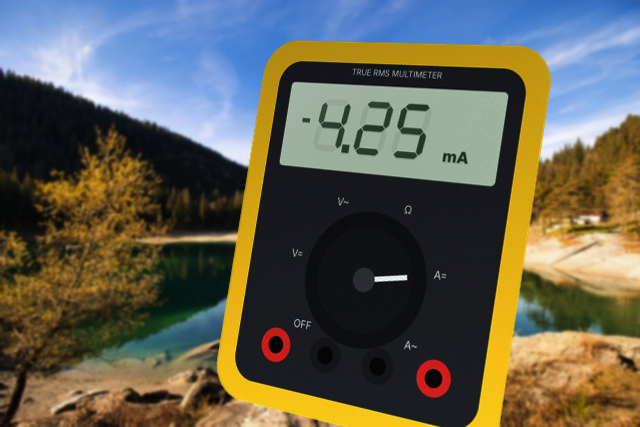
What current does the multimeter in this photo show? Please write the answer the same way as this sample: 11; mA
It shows -4.25; mA
